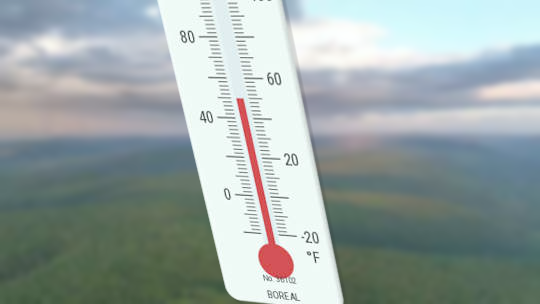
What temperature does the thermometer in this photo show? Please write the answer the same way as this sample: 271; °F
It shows 50; °F
